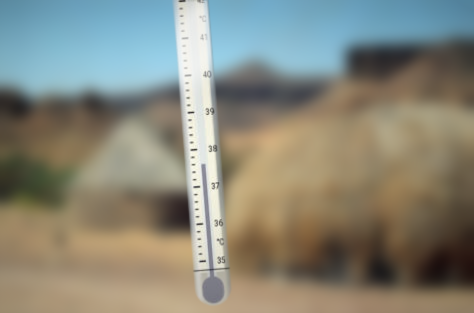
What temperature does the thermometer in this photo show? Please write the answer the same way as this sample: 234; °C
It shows 37.6; °C
